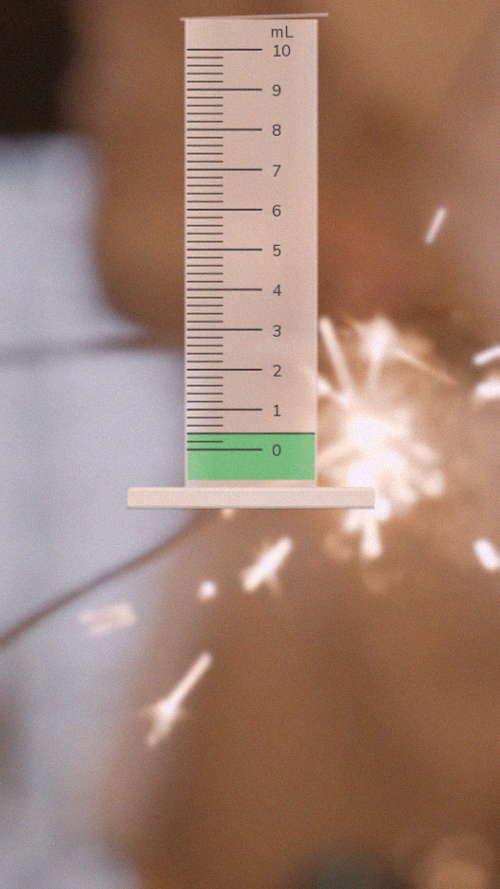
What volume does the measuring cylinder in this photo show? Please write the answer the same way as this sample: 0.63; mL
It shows 0.4; mL
